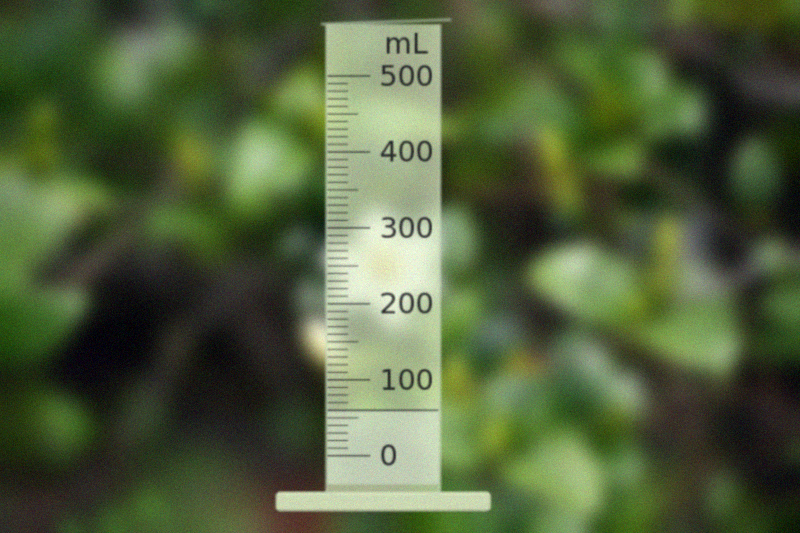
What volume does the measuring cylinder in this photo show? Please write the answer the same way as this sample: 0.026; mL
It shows 60; mL
